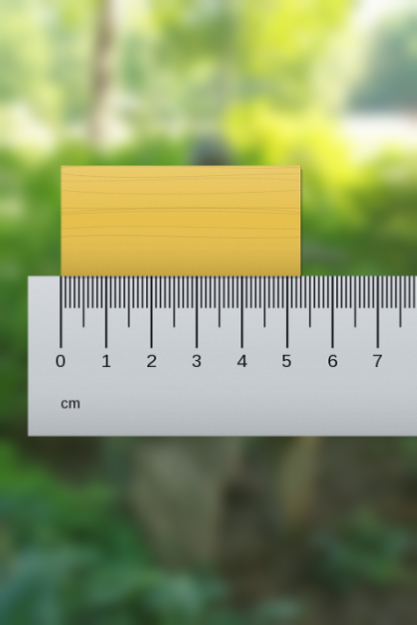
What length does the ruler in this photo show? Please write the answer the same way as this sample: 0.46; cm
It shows 5.3; cm
